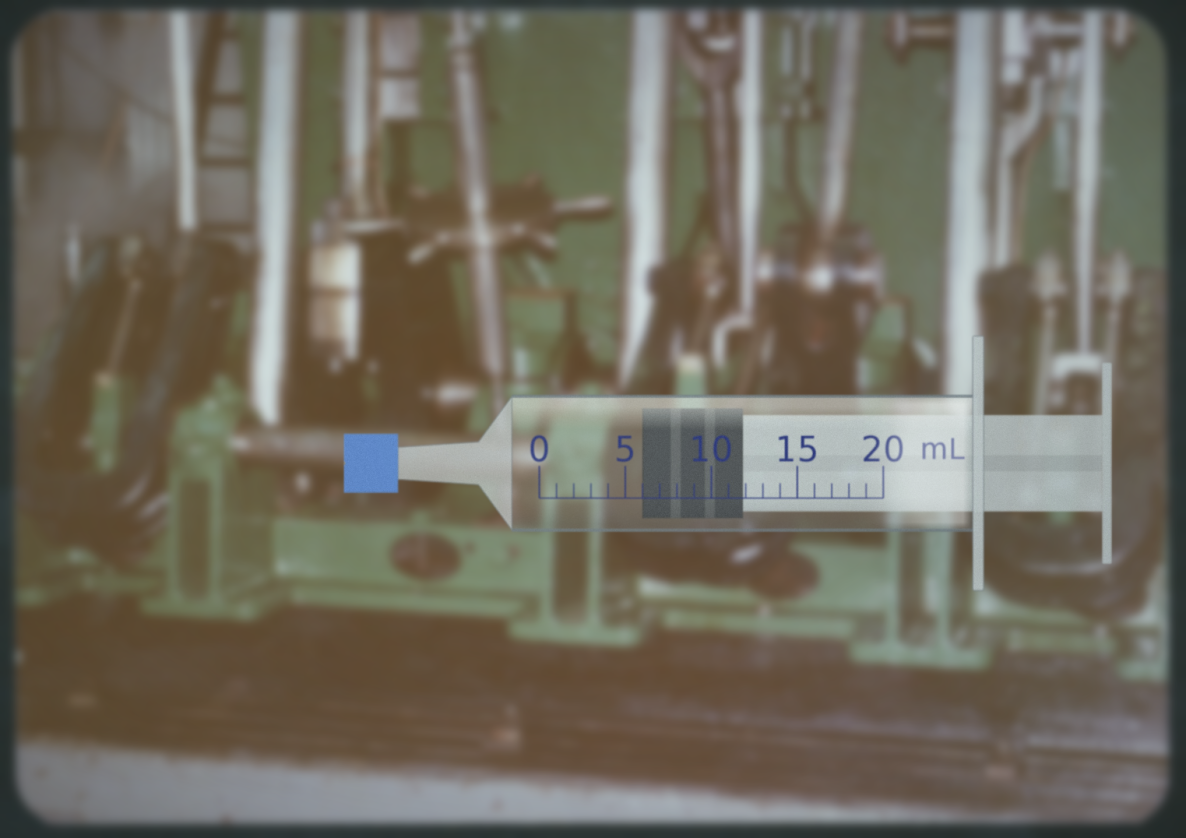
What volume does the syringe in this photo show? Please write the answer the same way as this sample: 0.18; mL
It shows 6; mL
